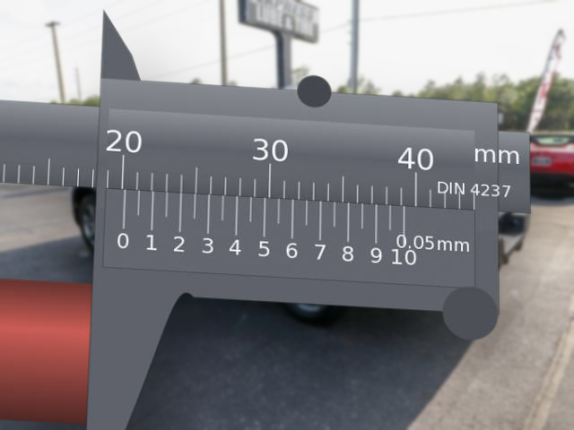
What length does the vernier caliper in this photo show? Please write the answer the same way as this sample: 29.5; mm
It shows 20.2; mm
